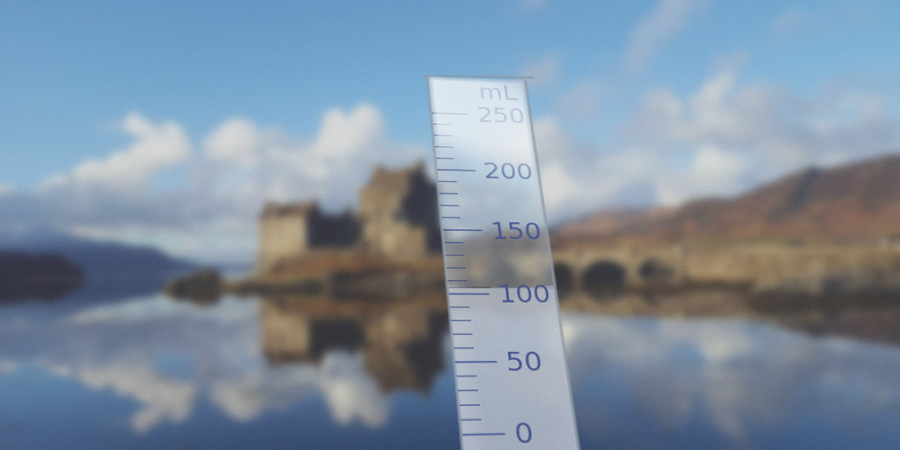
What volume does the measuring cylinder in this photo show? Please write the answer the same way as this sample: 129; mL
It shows 105; mL
